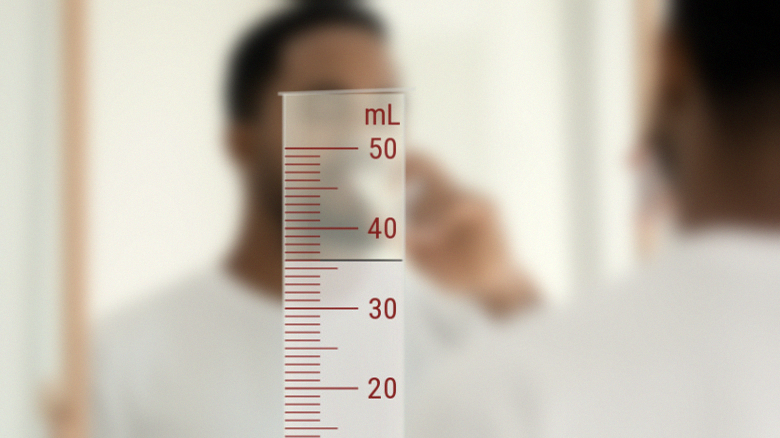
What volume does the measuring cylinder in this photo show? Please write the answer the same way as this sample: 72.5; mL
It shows 36; mL
